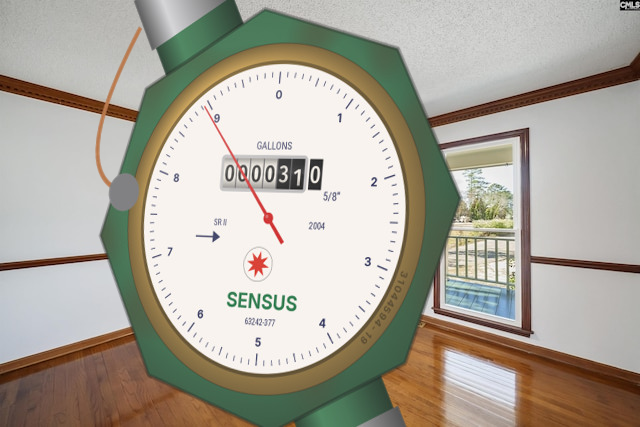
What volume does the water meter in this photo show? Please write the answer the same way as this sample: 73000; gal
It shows 308.9; gal
